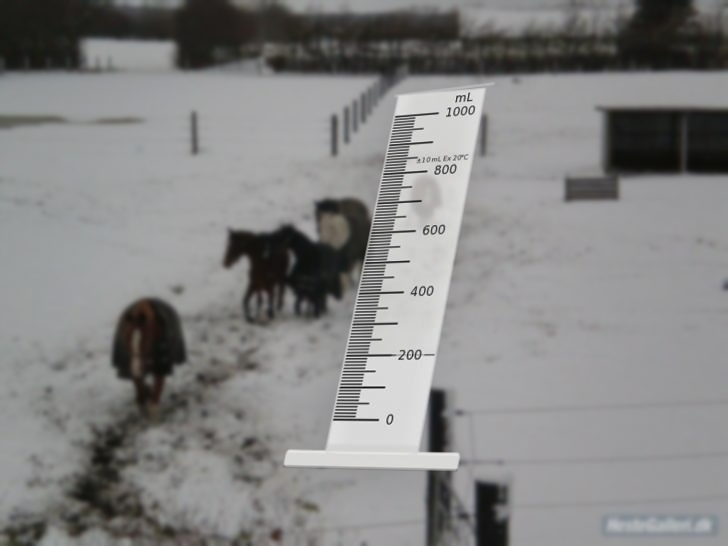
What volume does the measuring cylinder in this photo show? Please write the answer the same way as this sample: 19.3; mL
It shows 200; mL
